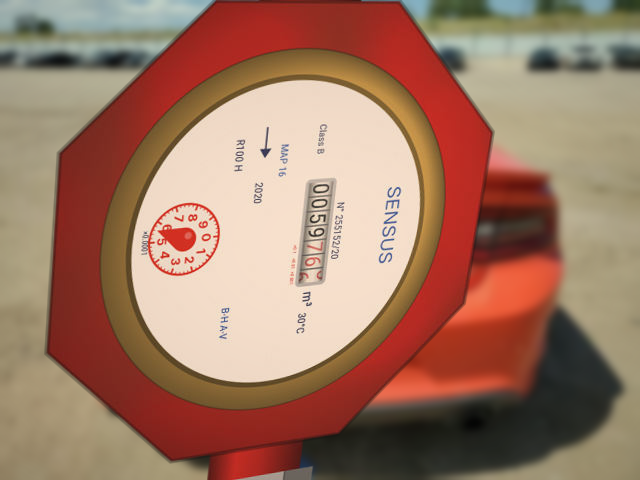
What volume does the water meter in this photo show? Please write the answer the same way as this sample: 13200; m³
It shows 59.7655; m³
